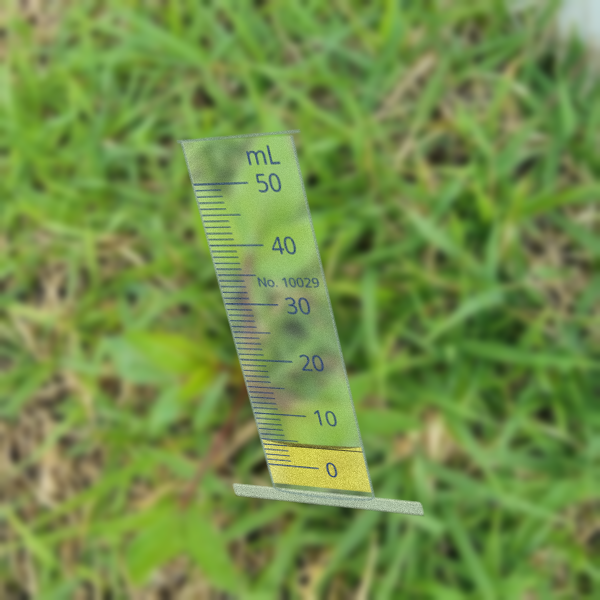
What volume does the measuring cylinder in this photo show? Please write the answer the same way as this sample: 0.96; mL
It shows 4; mL
